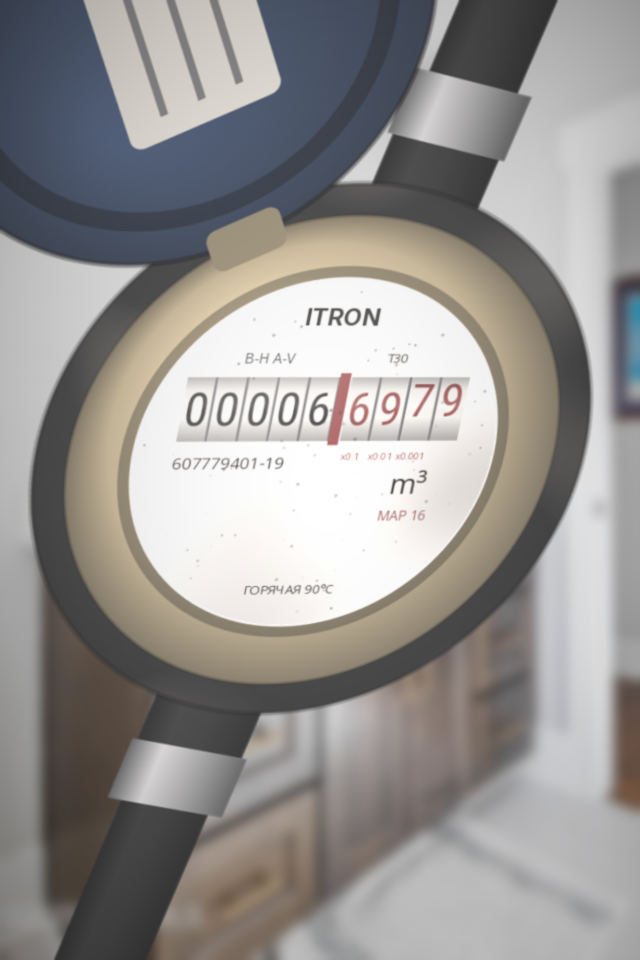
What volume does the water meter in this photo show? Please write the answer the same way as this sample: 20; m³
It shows 6.6979; m³
